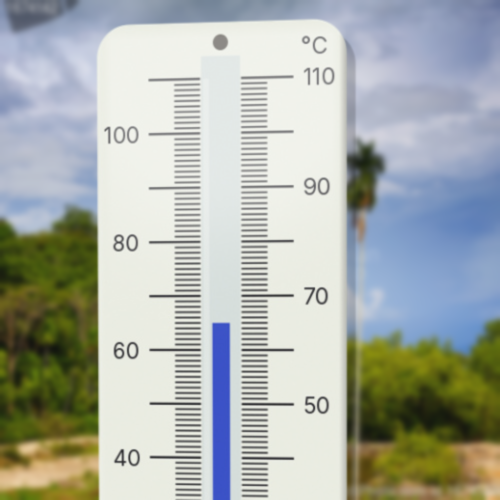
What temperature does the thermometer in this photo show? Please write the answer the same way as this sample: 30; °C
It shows 65; °C
